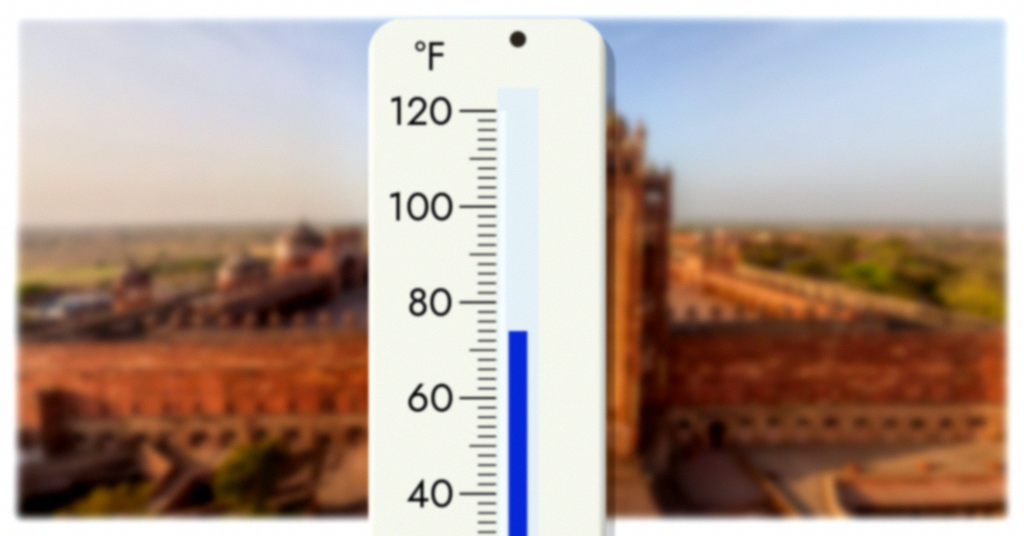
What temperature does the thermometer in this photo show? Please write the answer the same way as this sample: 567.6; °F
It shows 74; °F
